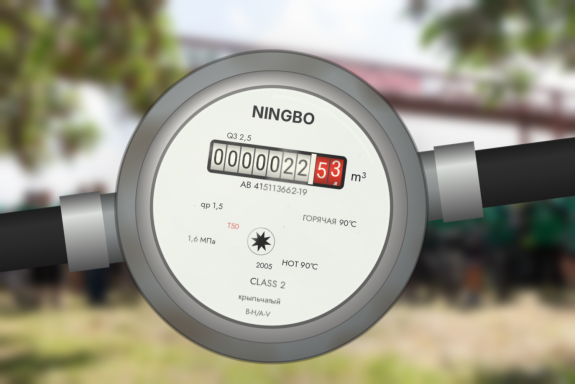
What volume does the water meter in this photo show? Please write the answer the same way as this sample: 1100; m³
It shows 22.53; m³
